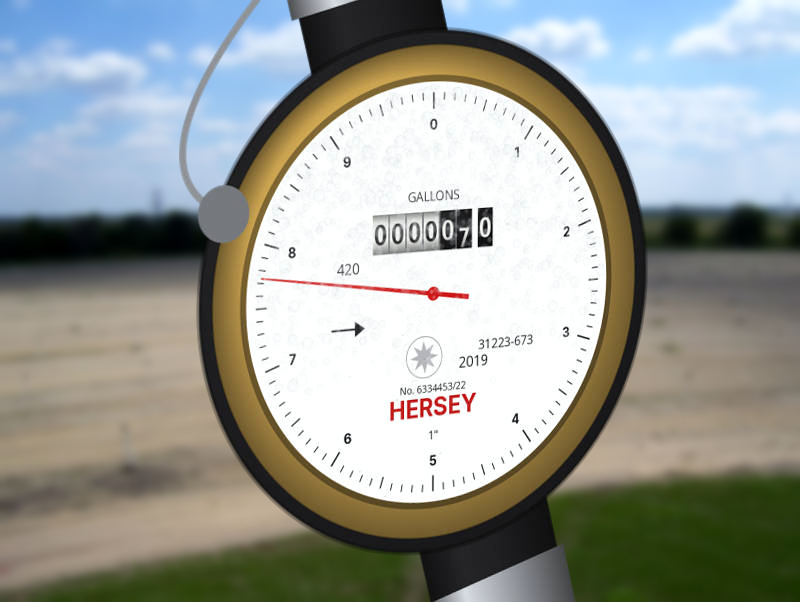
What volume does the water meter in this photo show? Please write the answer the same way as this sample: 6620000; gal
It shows 67.7; gal
